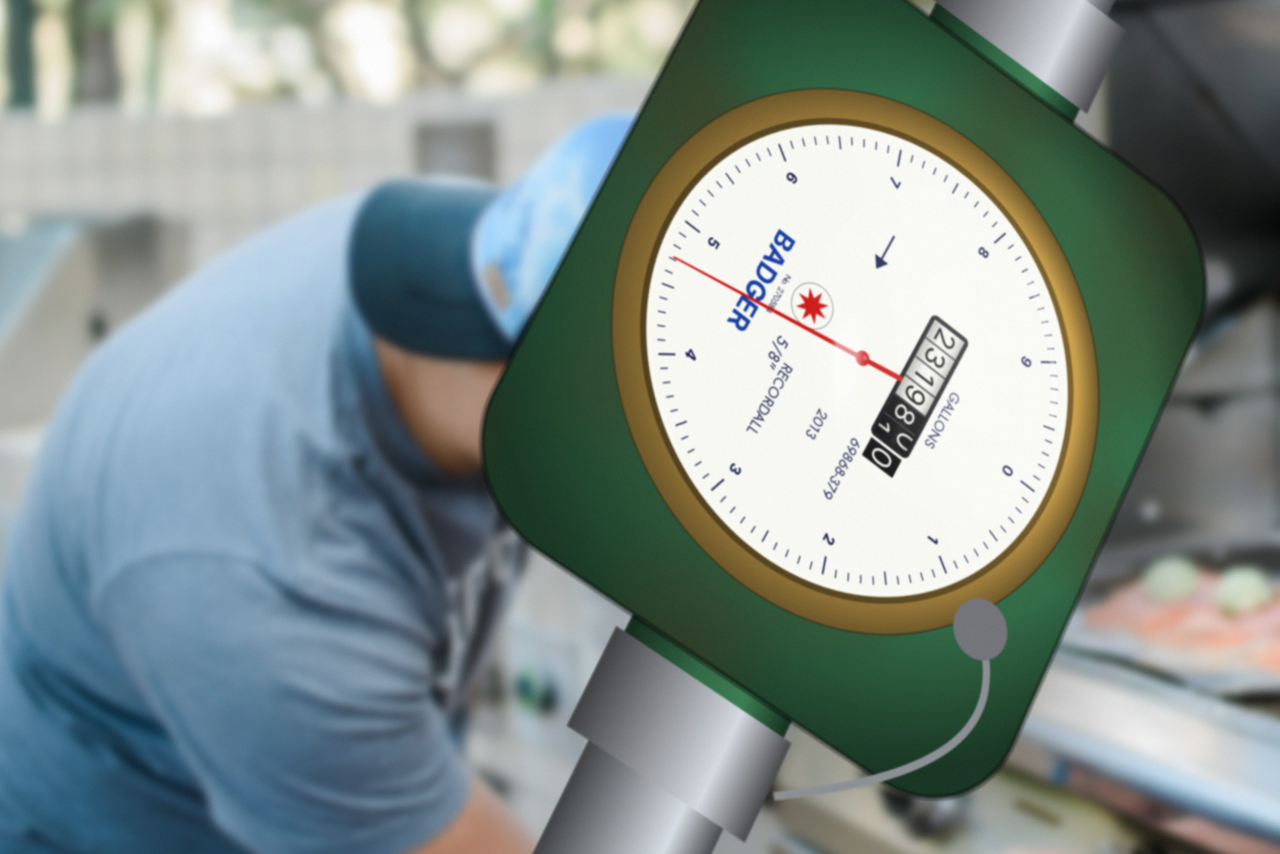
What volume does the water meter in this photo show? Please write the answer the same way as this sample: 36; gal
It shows 2319804.7; gal
